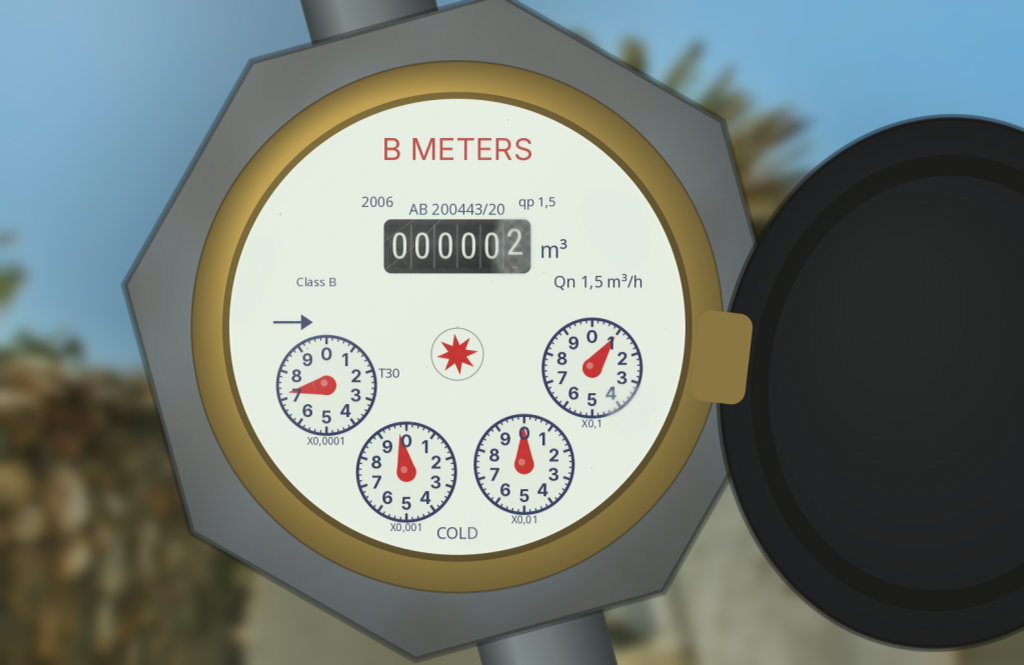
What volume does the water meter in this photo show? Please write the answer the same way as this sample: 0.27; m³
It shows 2.0997; m³
